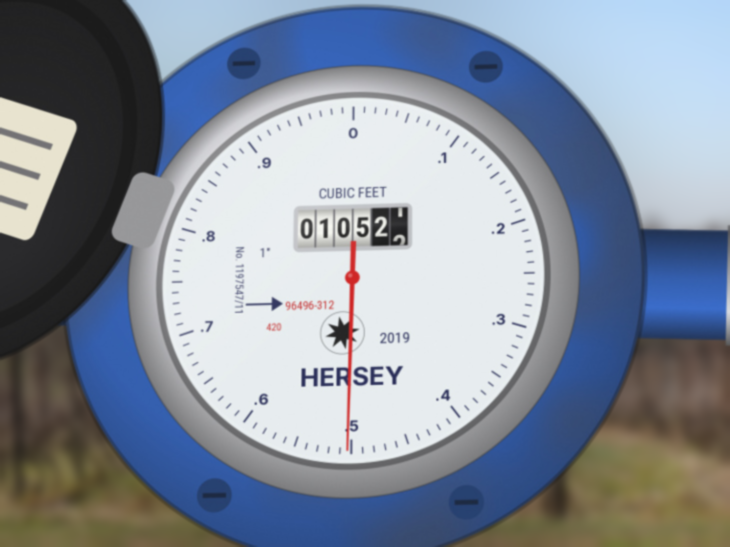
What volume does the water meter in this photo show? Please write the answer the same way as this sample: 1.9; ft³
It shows 10521.50; ft³
